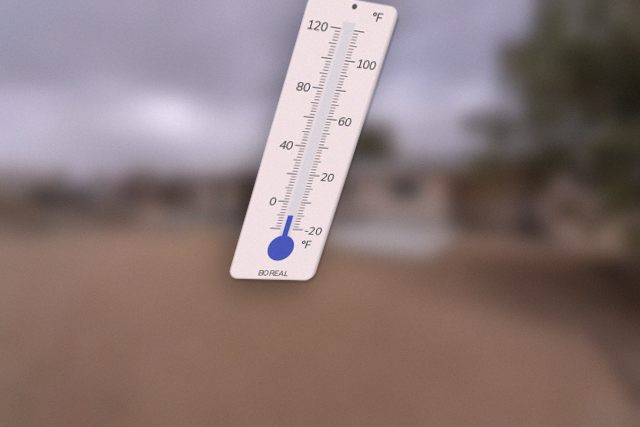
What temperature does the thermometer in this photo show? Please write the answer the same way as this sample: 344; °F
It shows -10; °F
